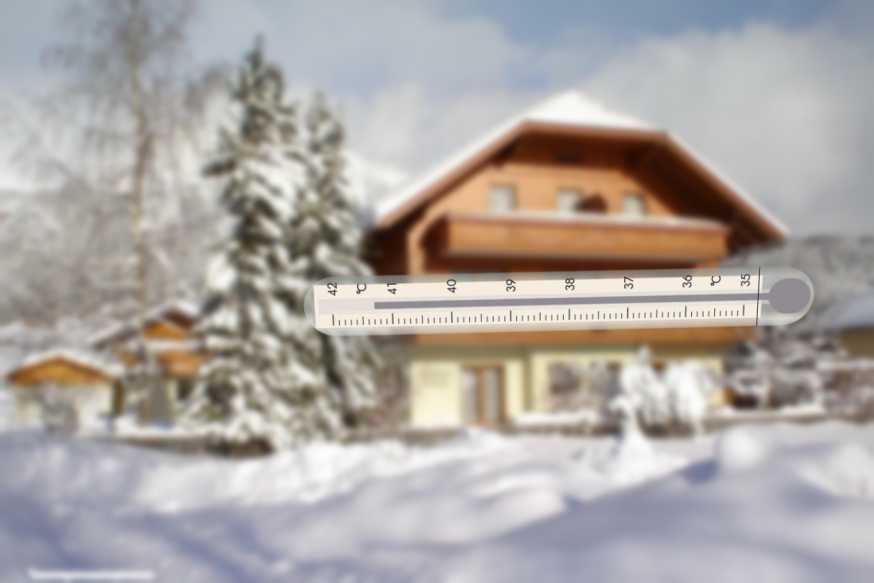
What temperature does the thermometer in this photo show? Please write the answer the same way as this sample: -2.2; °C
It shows 41.3; °C
